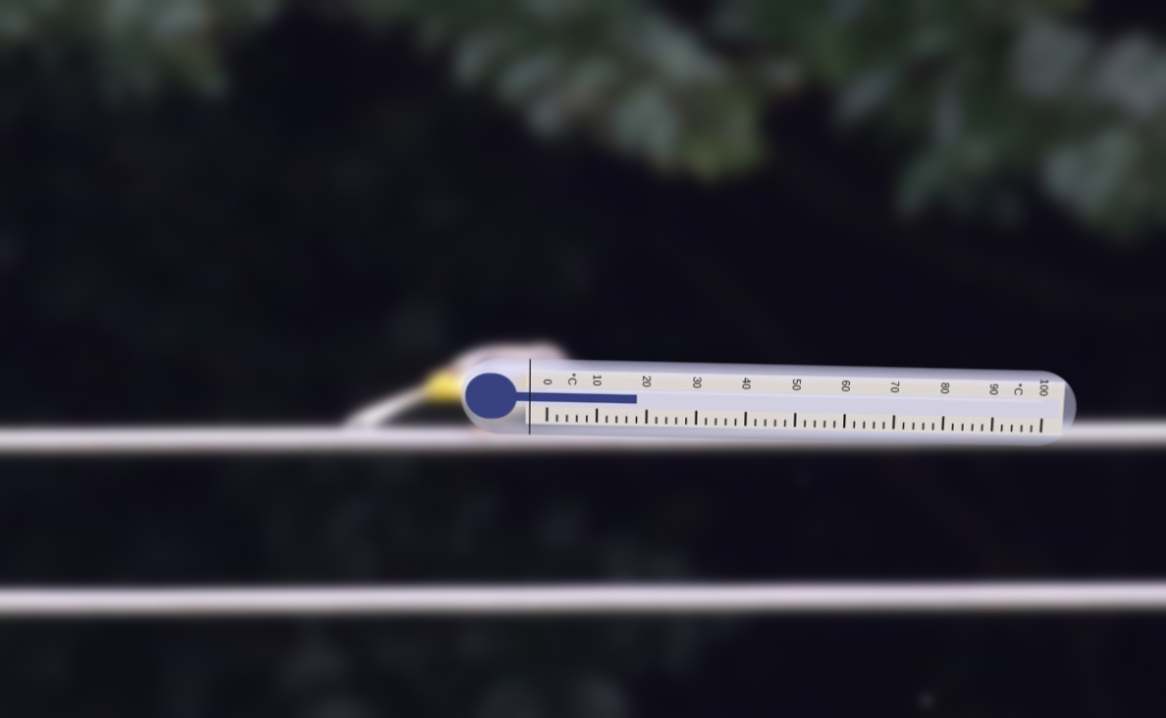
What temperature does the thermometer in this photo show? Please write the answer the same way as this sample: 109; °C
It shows 18; °C
